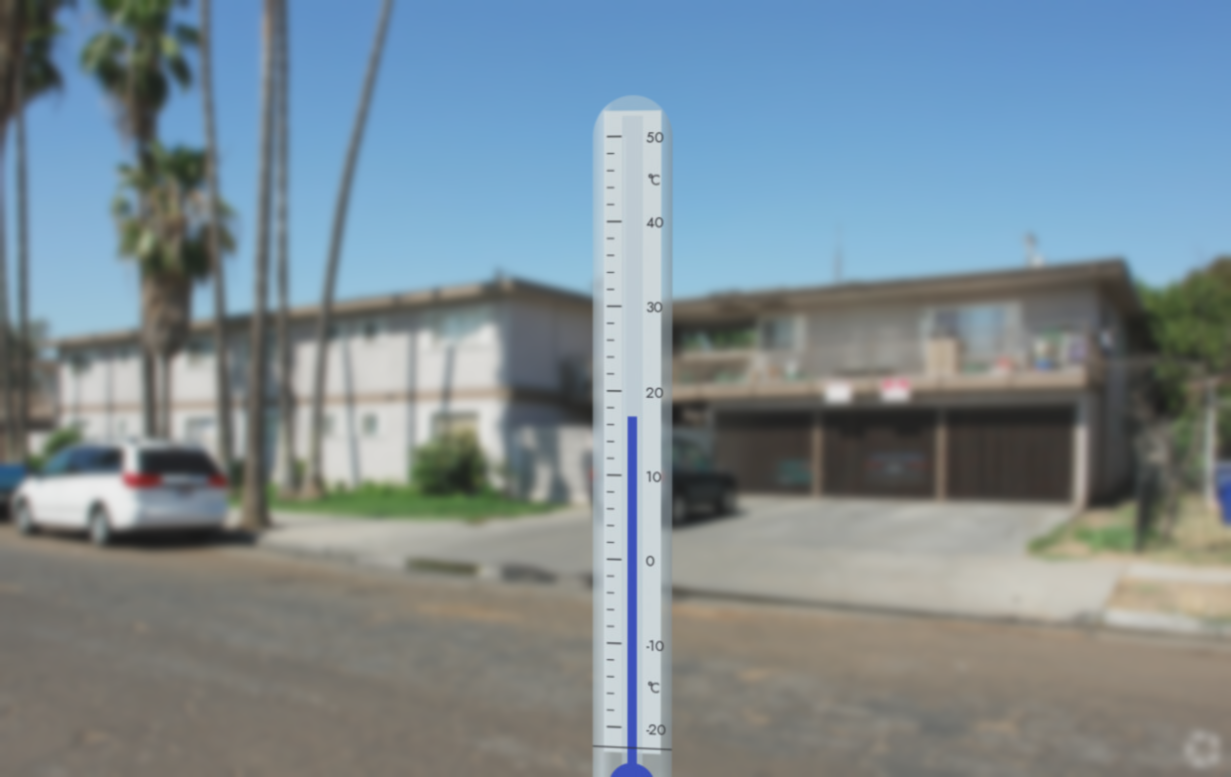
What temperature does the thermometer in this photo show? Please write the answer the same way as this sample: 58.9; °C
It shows 17; °C
